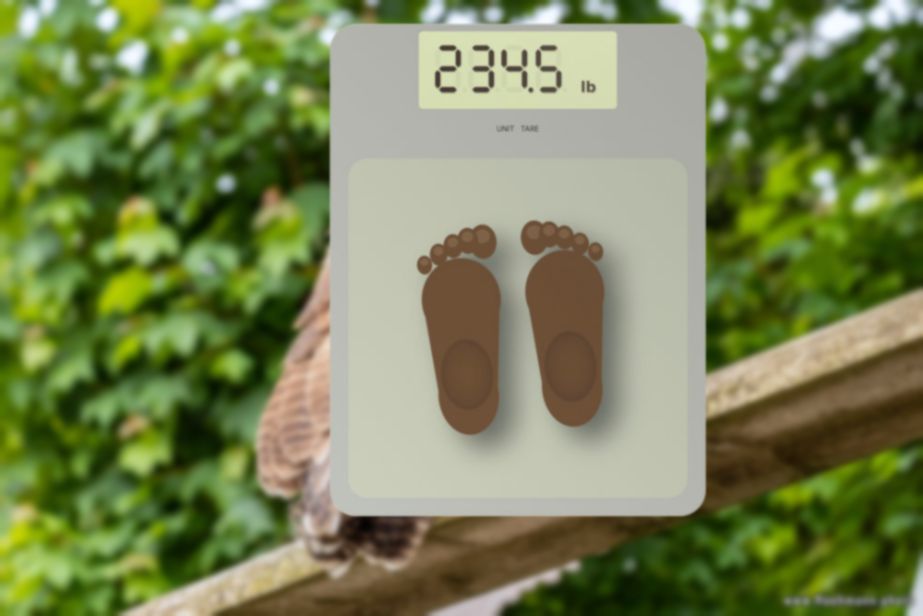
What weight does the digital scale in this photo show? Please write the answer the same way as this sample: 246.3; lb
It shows 234.5; lb
